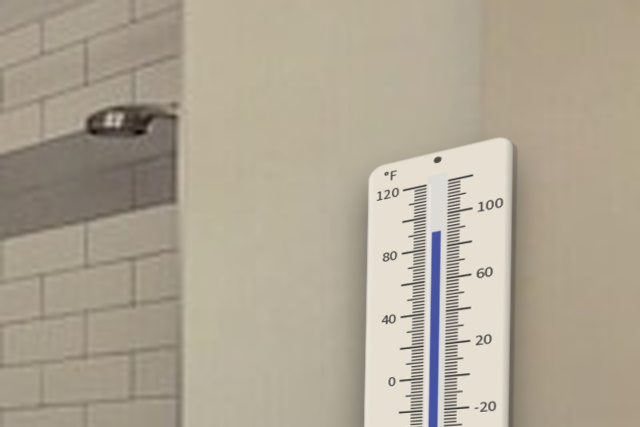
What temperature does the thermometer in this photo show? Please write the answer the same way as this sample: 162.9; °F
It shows 90; °F
